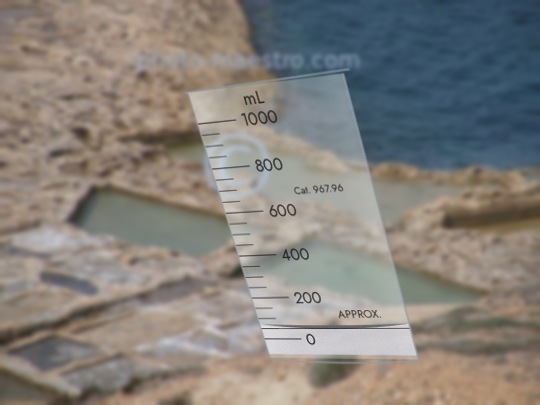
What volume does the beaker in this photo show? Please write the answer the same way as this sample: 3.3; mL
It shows 50; mL
